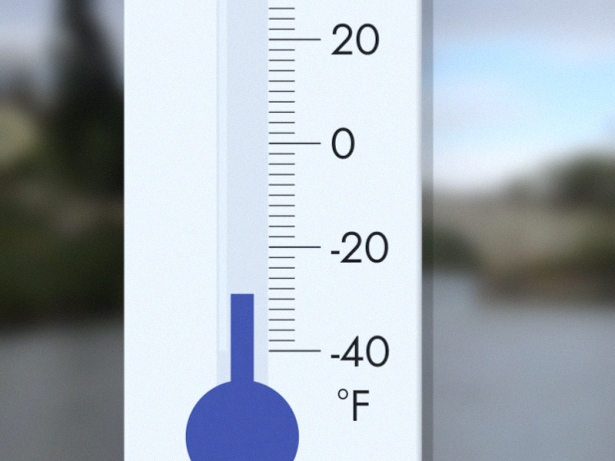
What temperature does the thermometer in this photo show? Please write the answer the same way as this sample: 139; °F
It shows -29; °F
